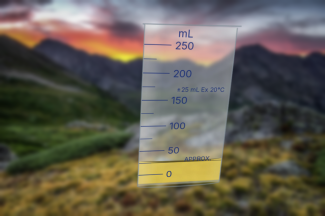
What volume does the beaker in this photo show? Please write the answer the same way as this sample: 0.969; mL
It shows 25; mL
